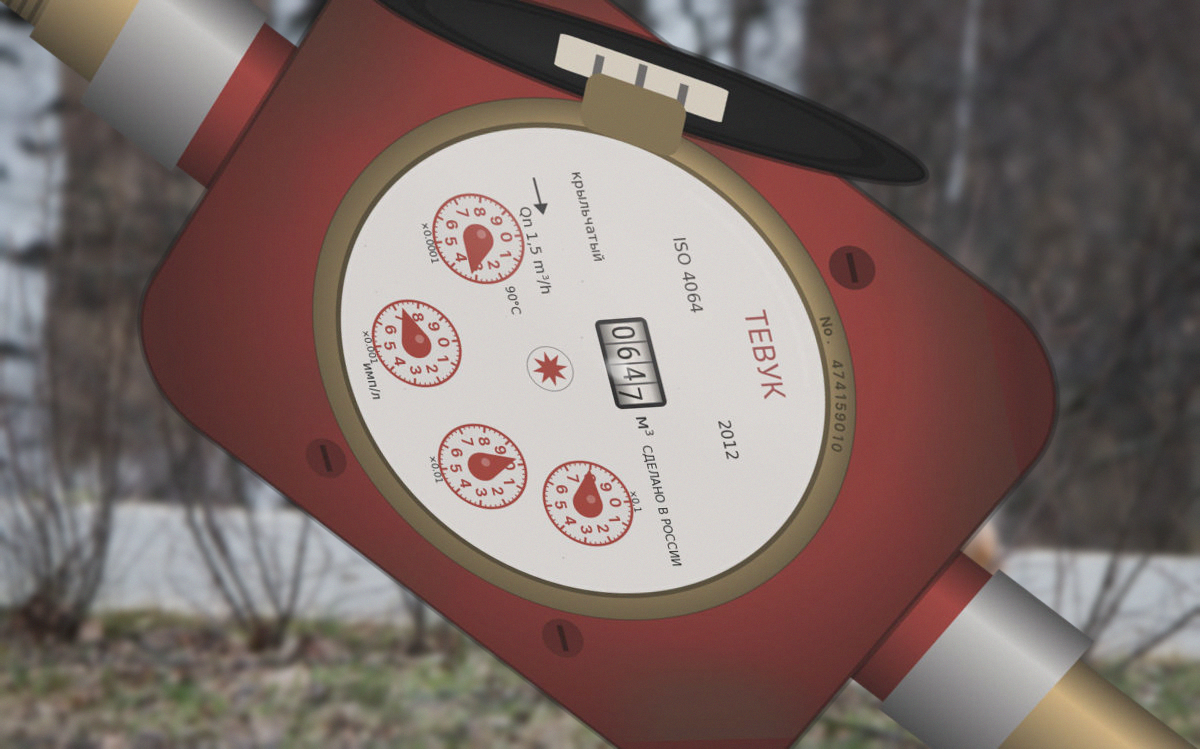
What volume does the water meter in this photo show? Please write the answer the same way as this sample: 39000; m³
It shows 646.7973; m³
